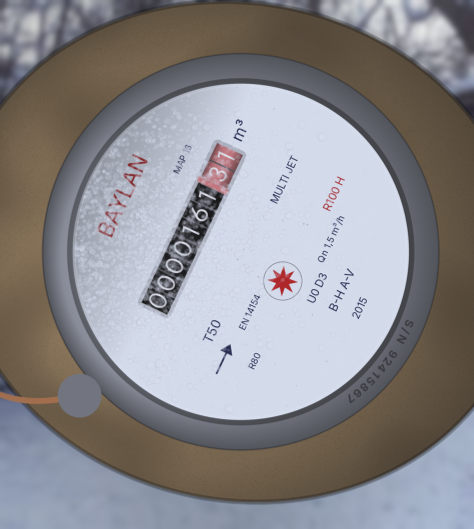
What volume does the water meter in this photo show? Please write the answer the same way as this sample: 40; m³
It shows 161.31; m³
